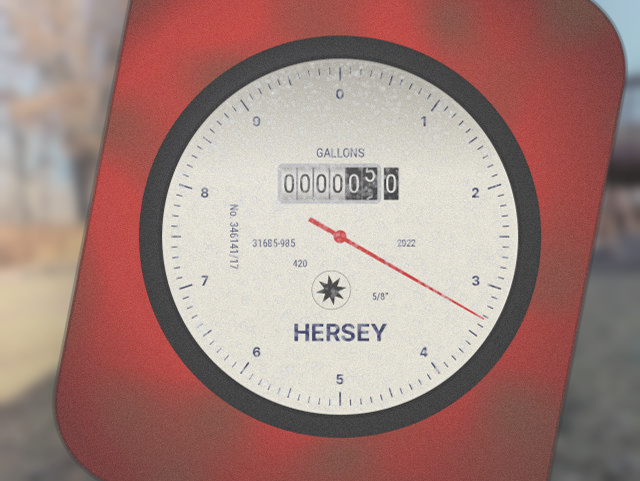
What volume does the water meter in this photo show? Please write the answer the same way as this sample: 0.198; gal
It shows 53.3; gal
